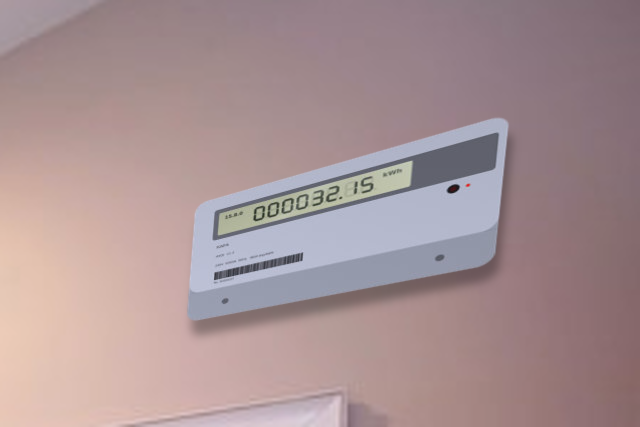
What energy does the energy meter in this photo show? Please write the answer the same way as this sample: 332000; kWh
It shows 32.15; kWh
